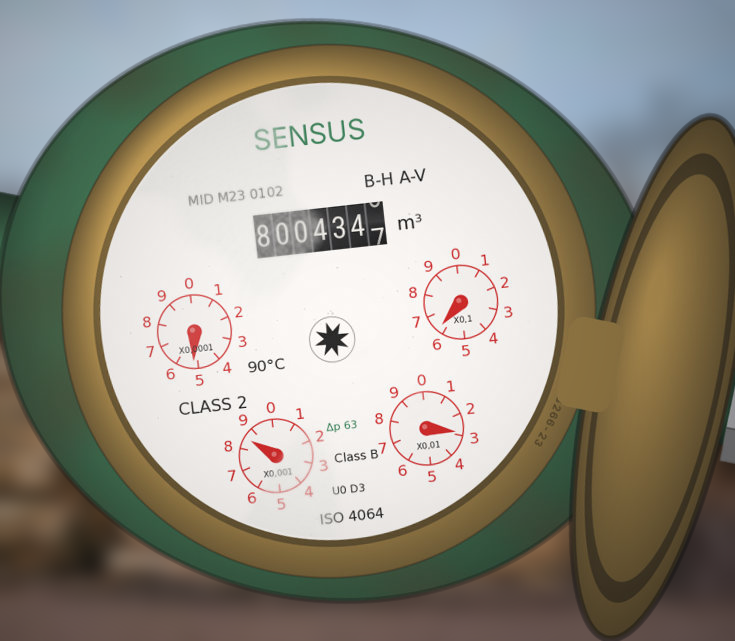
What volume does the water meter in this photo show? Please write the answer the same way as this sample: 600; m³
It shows 8004346.6285; m³
